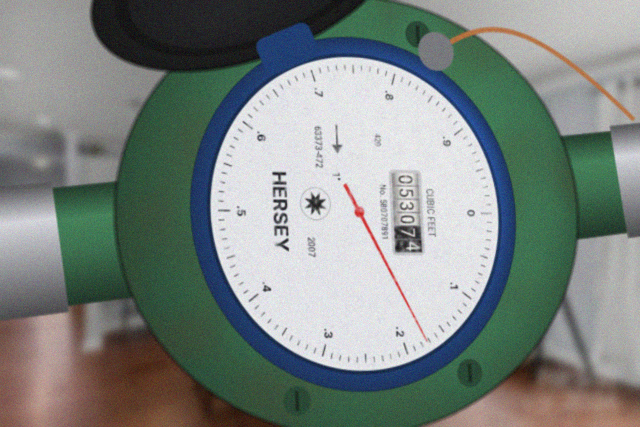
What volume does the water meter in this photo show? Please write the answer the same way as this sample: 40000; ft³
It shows 53074.17; ft³
